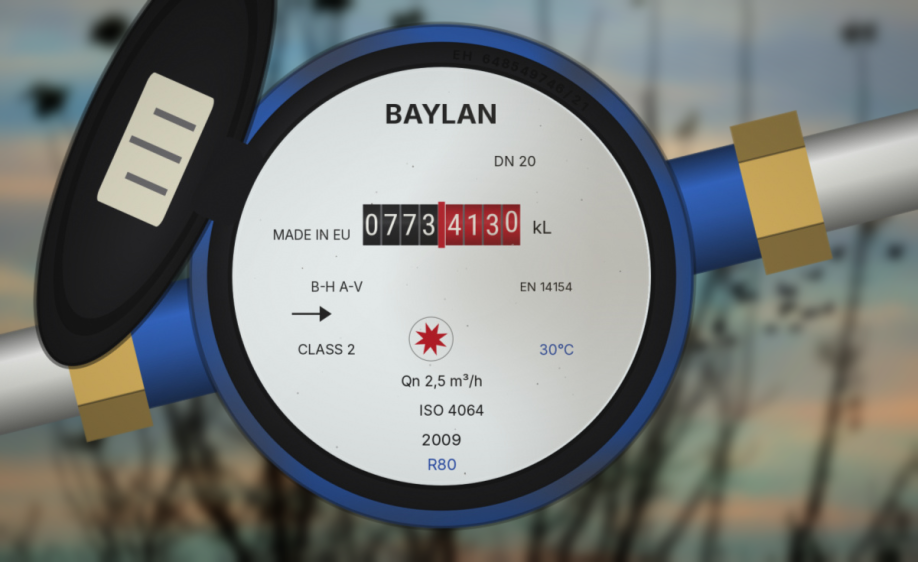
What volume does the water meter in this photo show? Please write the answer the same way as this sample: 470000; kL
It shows 773.4130; kL
